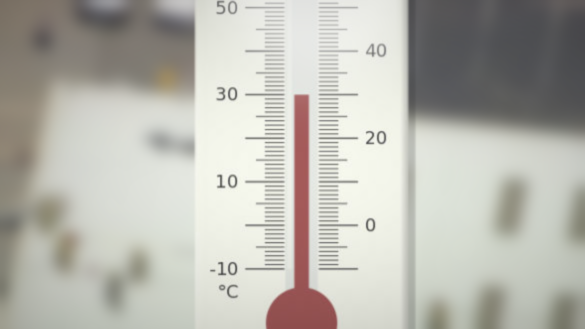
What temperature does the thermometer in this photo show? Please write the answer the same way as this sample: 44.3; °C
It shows 30; °C
